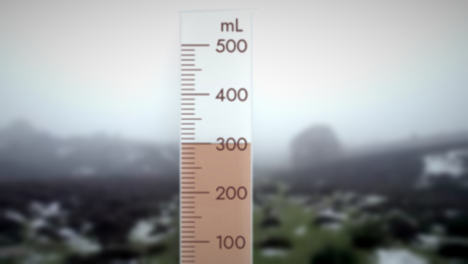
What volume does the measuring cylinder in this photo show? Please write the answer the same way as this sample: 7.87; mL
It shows 300; mL
